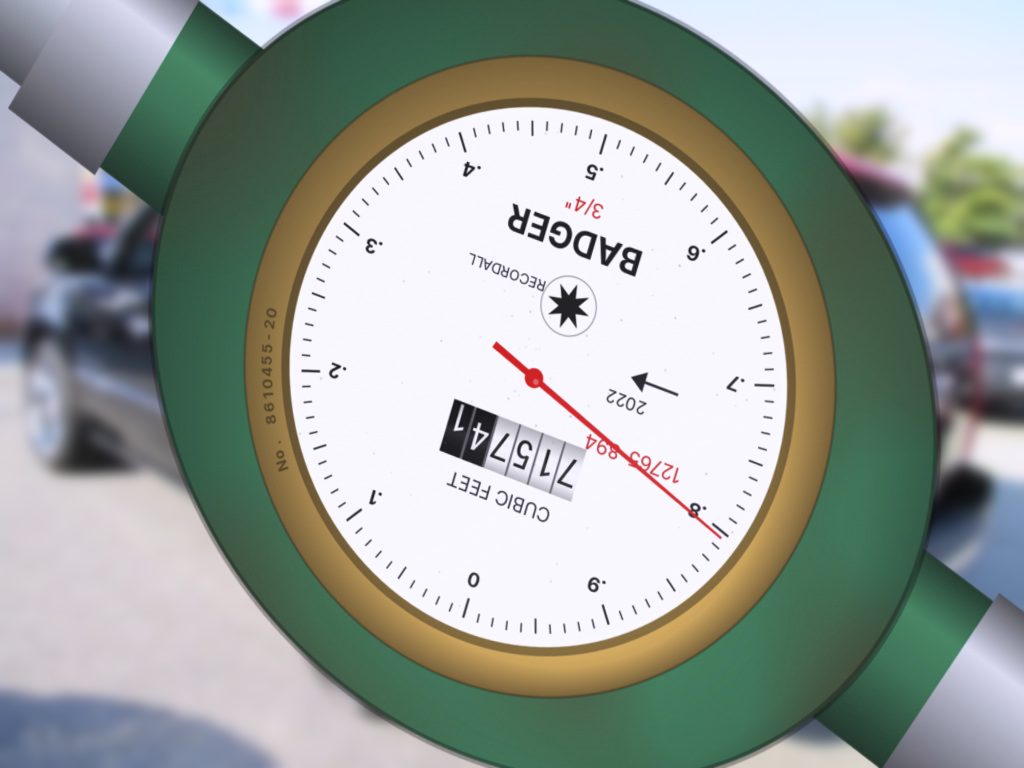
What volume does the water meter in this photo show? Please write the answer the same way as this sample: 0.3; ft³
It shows 715740.80; ft³
